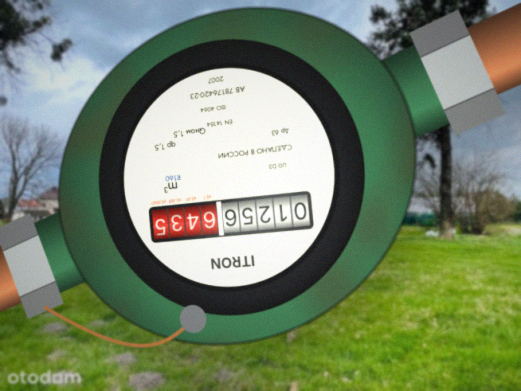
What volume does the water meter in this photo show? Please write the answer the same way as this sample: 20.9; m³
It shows 1256.6435; m³
